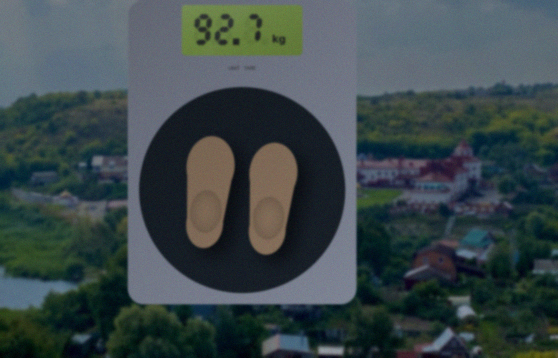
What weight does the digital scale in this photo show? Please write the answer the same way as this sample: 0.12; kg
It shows 92.7; kg
